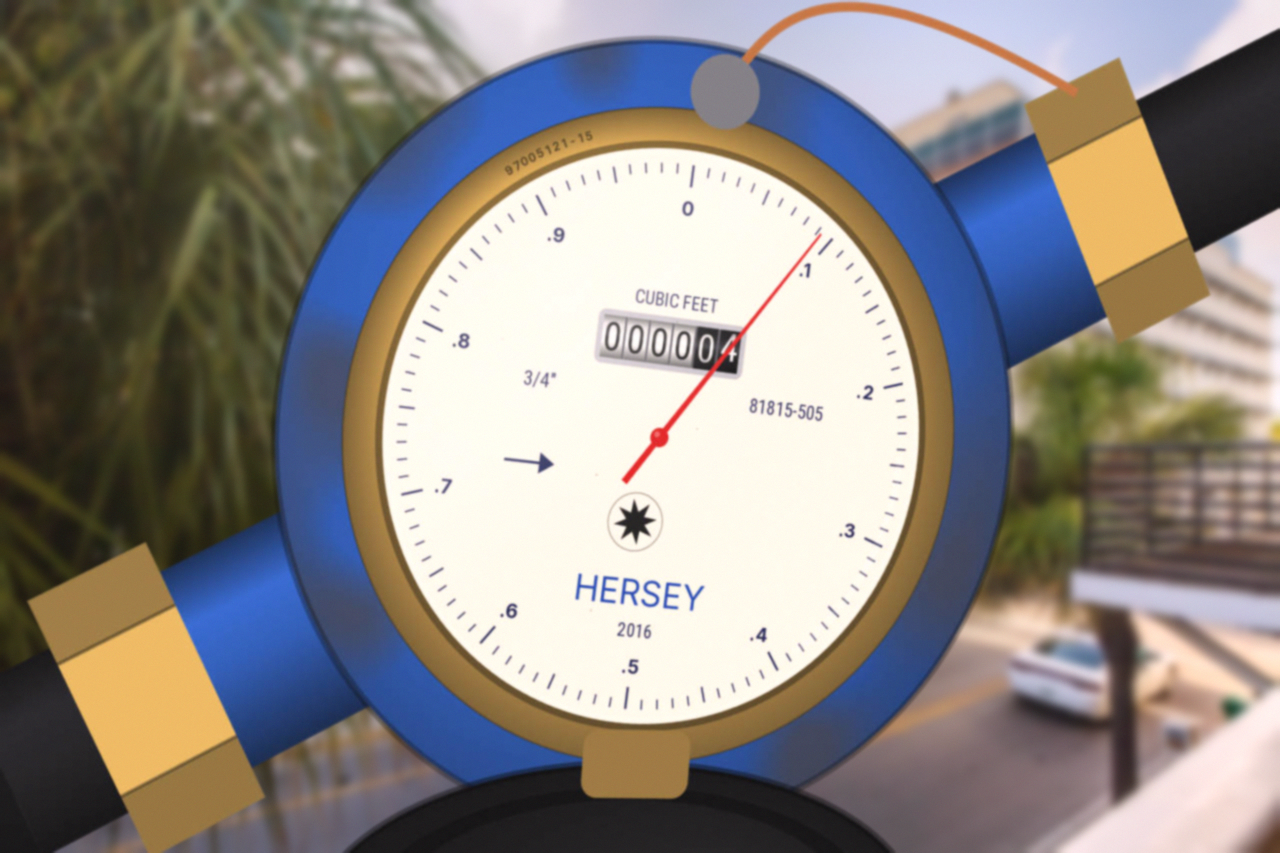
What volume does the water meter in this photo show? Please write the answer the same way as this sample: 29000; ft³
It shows 4.09; ft³
